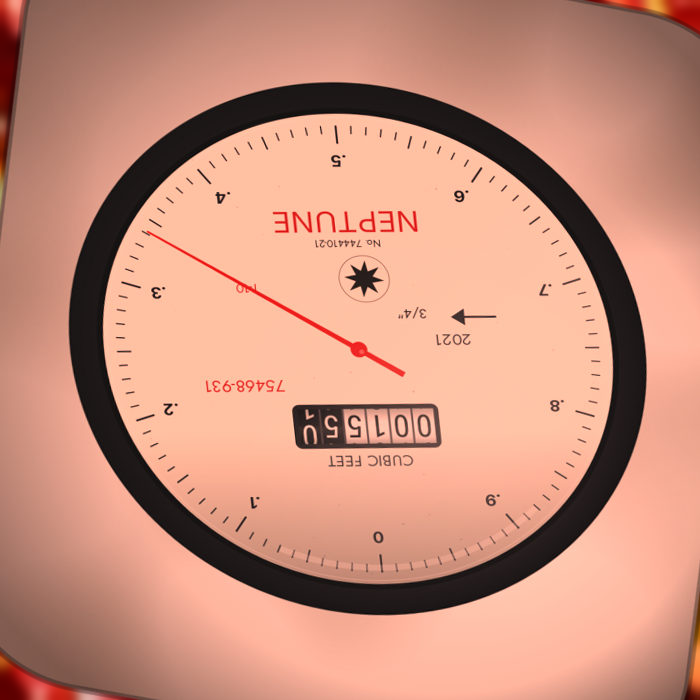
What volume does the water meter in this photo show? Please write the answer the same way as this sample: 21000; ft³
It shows 1550.34; ft³
